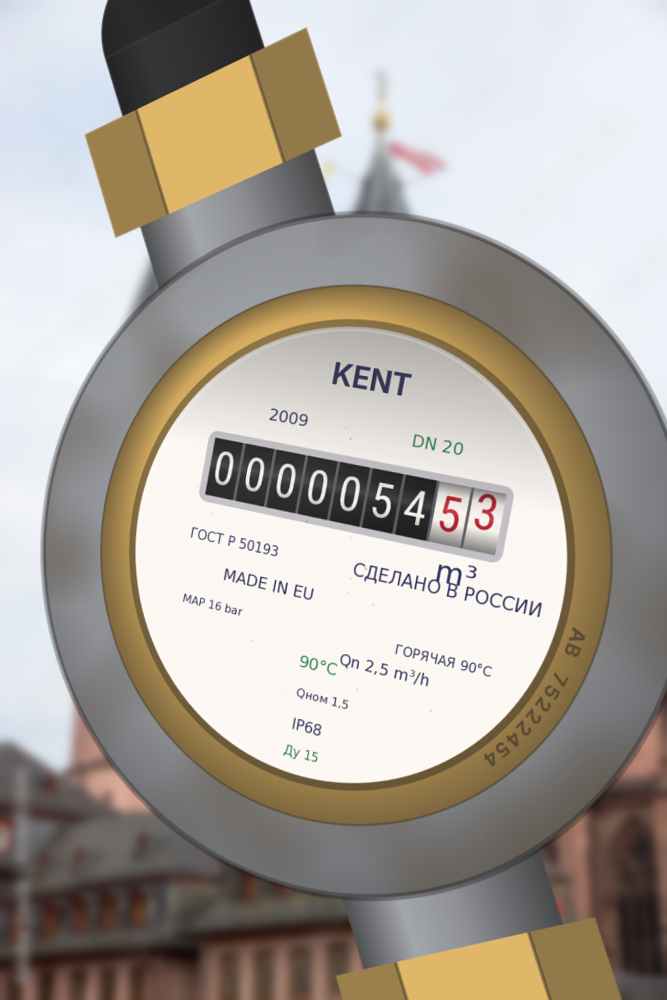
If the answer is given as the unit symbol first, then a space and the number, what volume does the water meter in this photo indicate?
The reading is m³ 54.53
